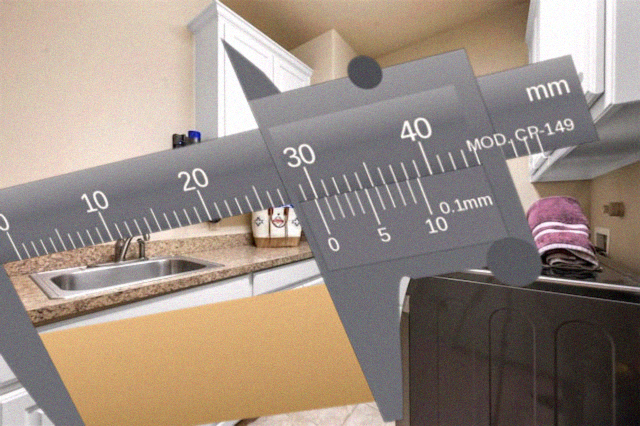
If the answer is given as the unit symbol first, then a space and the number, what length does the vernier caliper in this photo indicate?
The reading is mm 29.8
